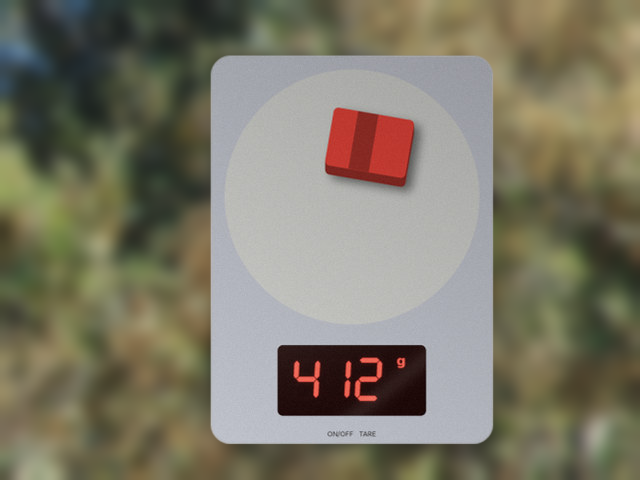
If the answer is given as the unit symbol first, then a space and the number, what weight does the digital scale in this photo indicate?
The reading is g 412
